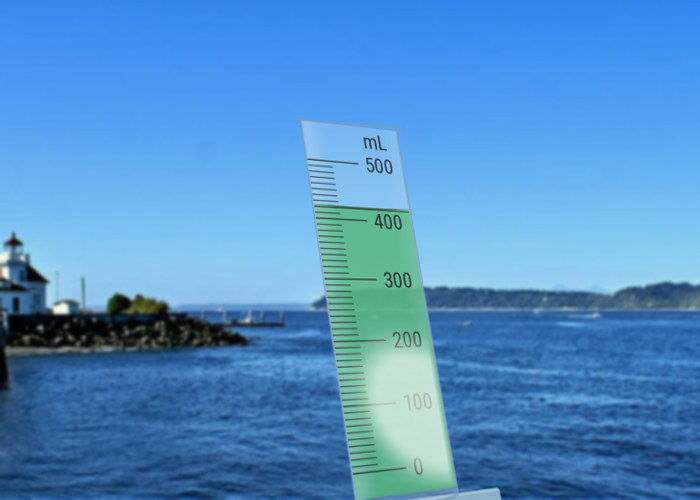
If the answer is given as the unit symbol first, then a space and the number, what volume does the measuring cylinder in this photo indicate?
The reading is mL 420
